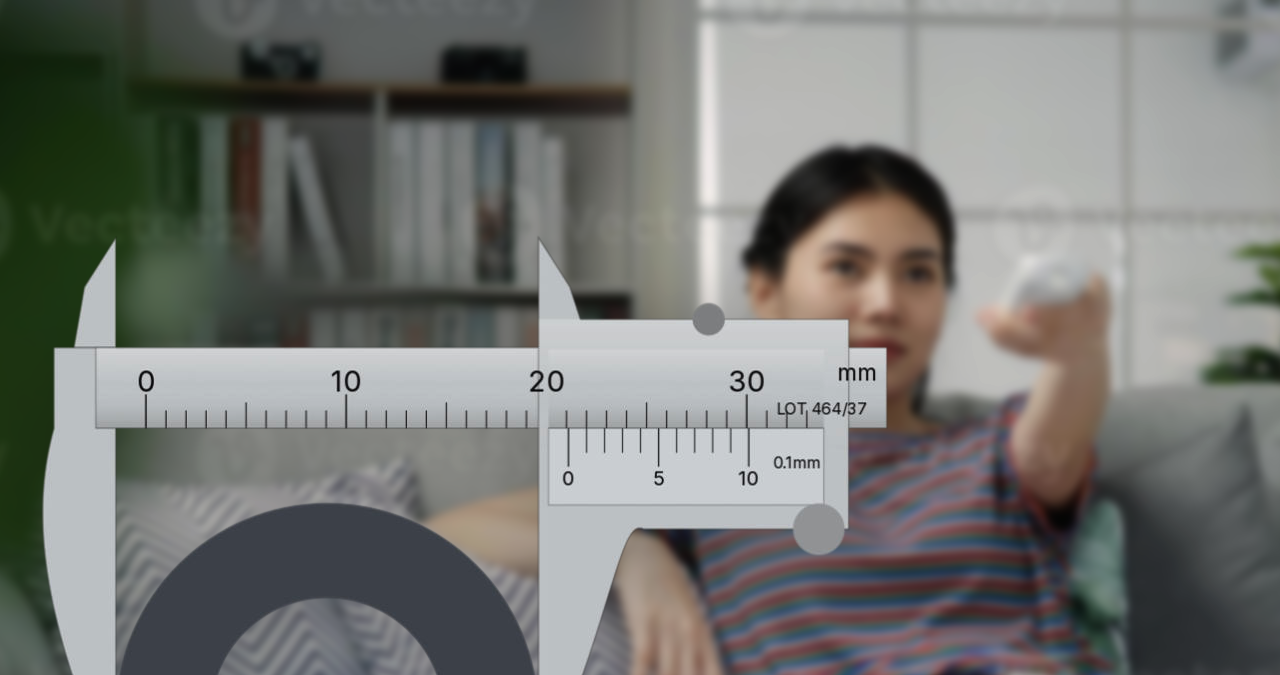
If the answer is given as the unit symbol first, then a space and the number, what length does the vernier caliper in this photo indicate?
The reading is mm 21.1
